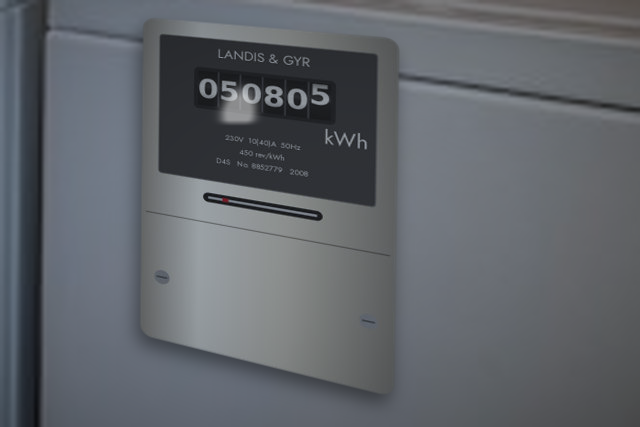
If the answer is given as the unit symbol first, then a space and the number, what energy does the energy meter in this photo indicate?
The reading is kWh 50805
